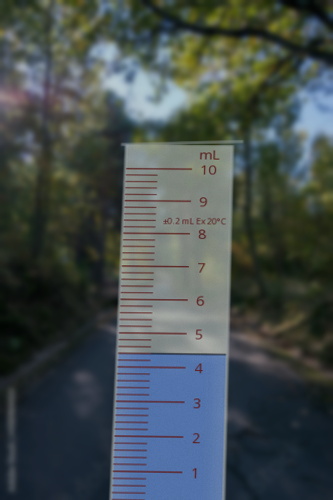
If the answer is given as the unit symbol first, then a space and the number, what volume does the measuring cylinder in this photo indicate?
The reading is mL 4.4
